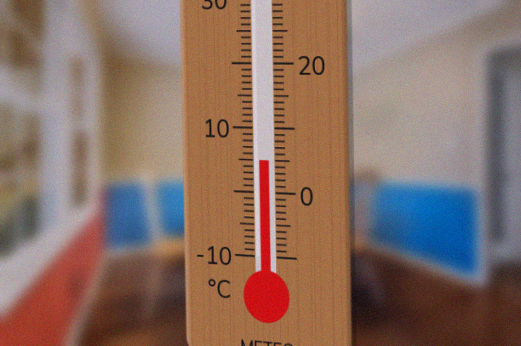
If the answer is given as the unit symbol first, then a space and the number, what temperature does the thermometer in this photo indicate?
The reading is °C 5
